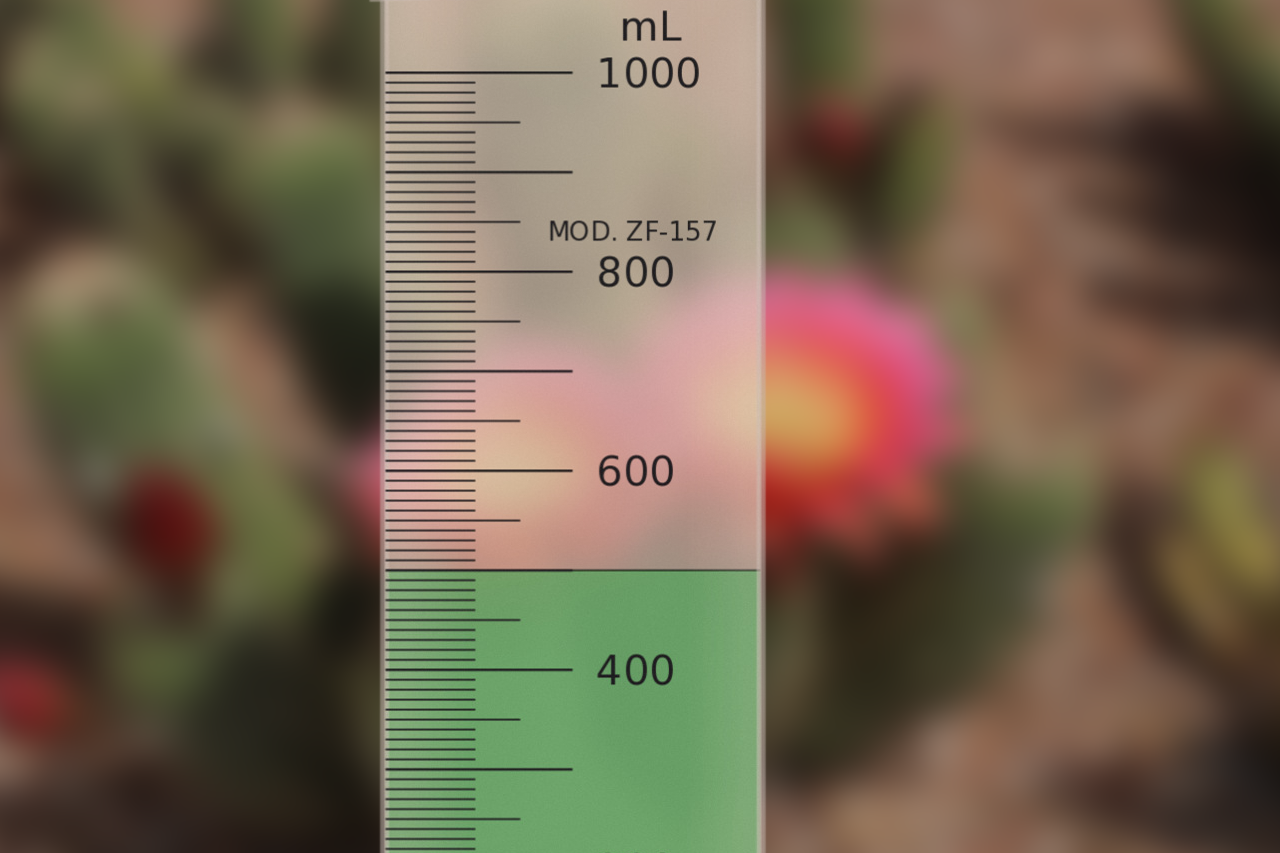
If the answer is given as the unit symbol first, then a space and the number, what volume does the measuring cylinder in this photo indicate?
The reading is mL 500
